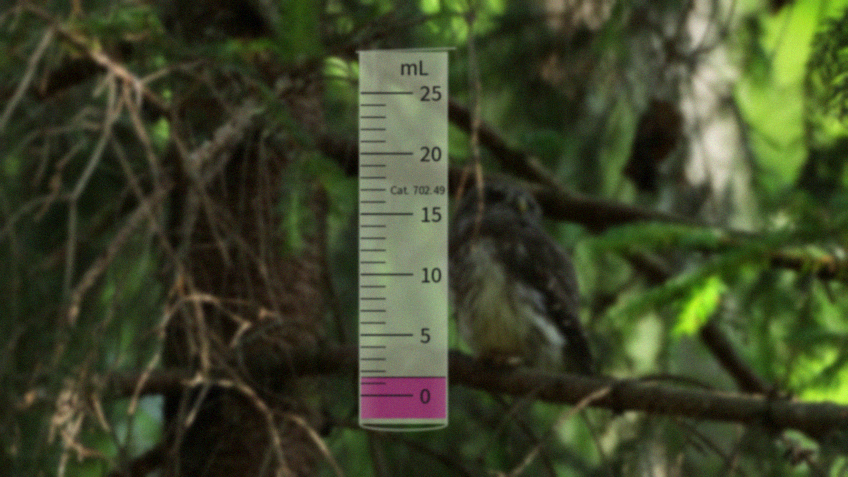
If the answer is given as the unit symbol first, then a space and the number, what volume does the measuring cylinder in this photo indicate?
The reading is mL 1.5
